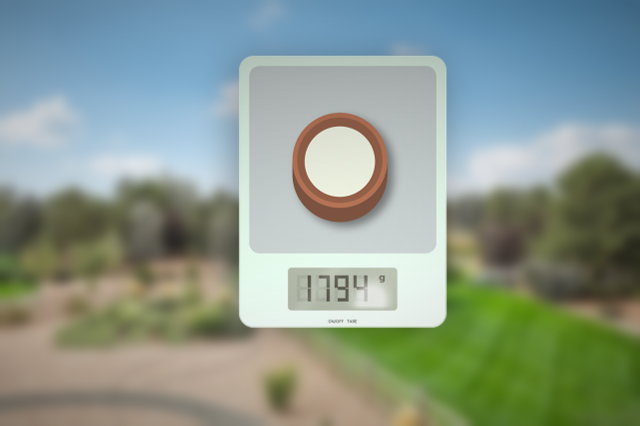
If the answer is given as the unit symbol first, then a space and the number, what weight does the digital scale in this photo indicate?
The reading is g 1794
